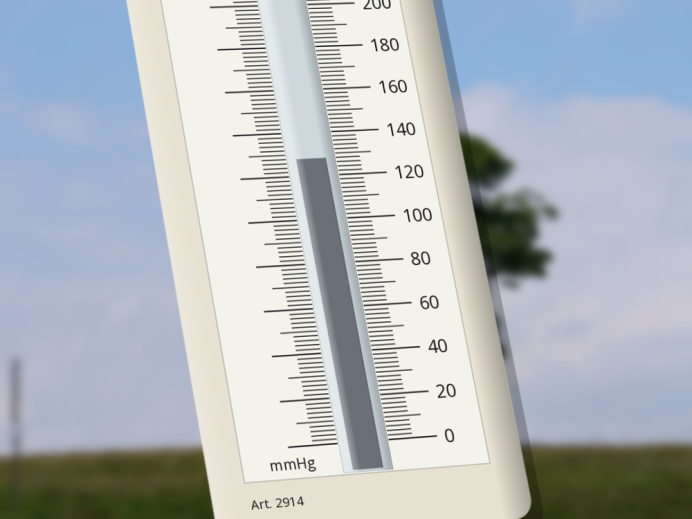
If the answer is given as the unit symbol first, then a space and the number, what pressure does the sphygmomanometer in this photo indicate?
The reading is mmHg 128
